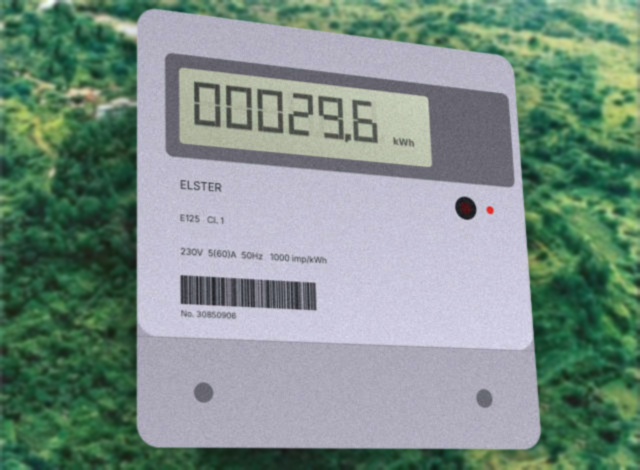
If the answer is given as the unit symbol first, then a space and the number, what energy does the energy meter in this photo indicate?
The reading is kWh 29.6
